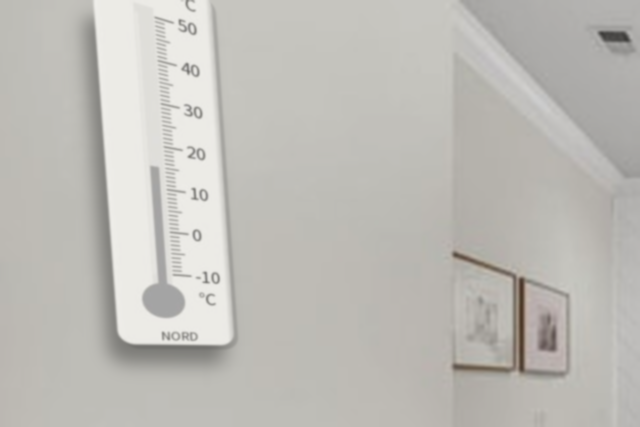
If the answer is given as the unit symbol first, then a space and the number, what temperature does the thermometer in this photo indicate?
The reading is °C 15
